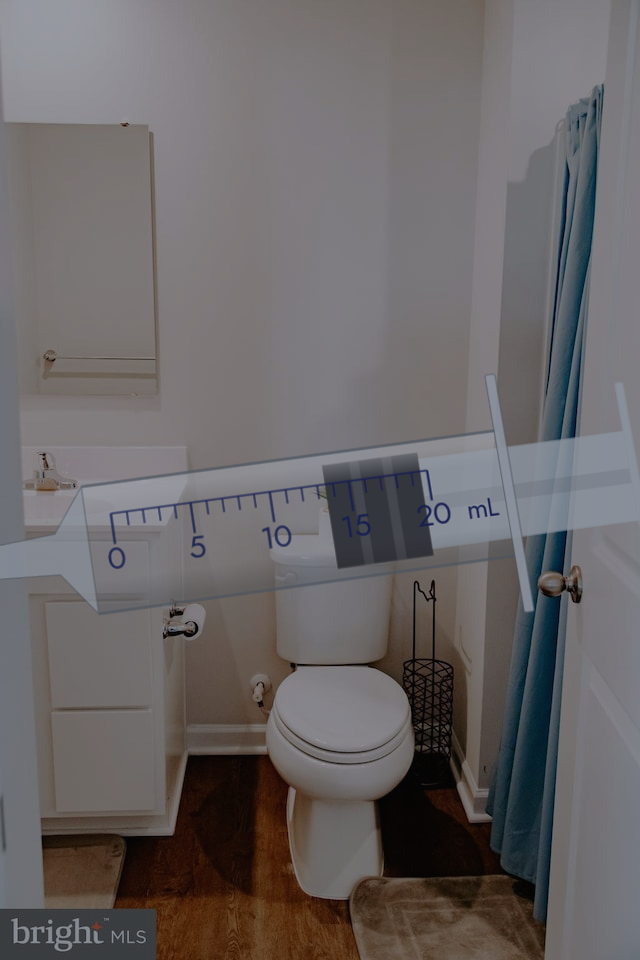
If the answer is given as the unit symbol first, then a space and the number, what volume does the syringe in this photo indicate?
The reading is mL 13.5
